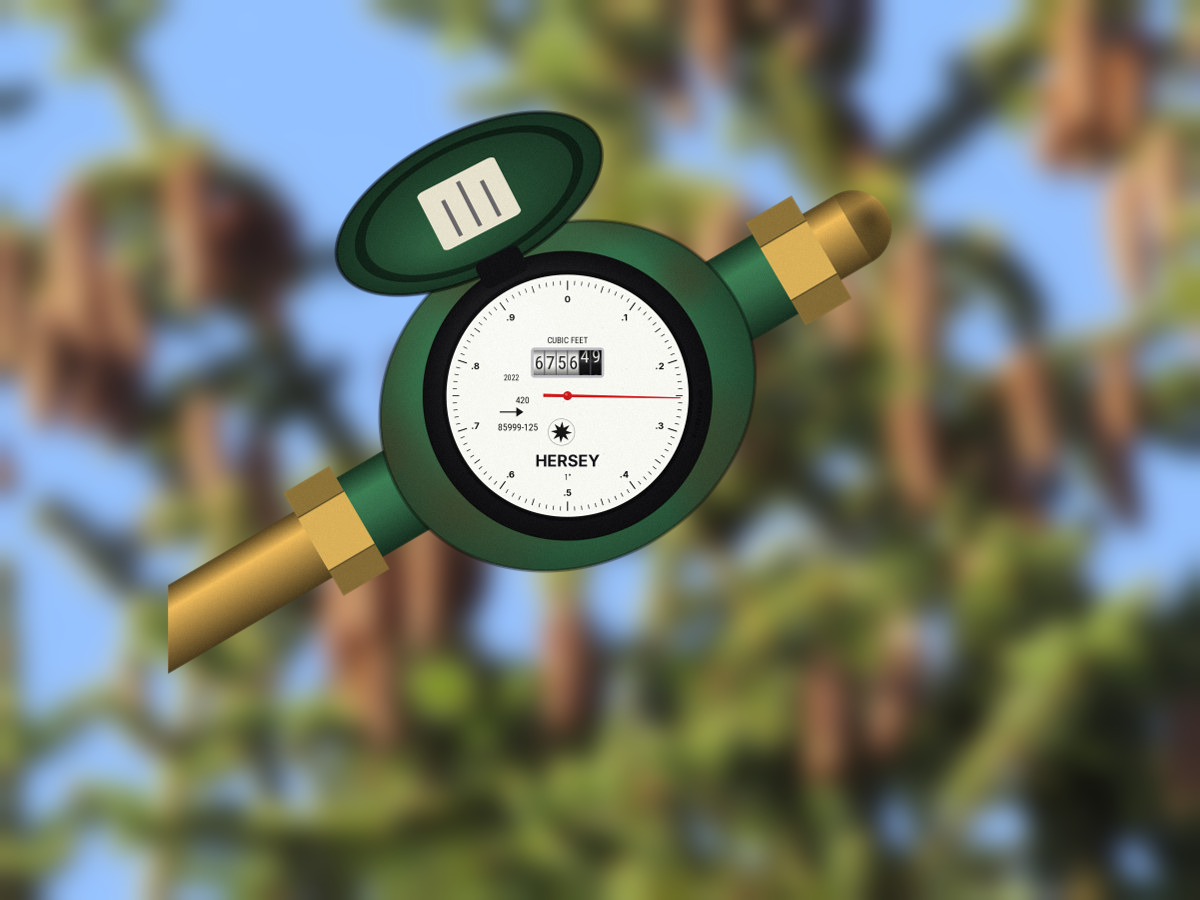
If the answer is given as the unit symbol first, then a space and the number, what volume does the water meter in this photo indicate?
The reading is ft³ 675649.25
